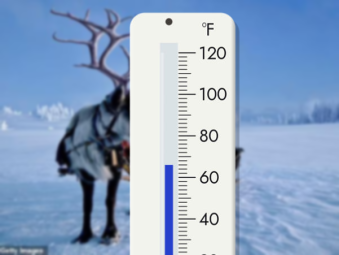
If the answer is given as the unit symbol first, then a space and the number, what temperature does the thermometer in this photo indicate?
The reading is °F 66
